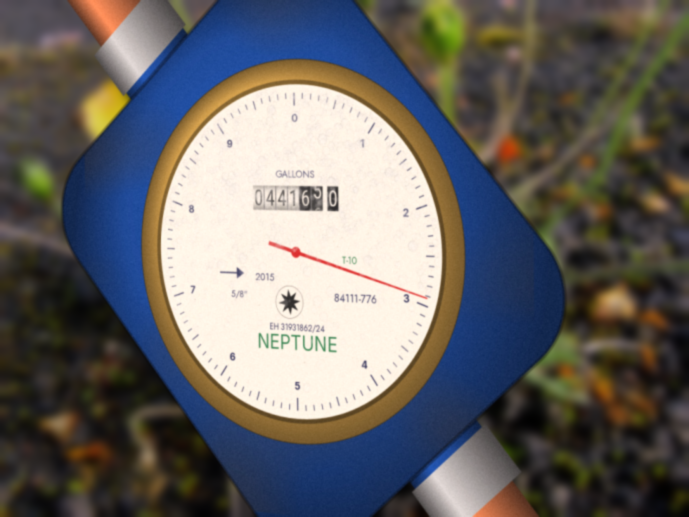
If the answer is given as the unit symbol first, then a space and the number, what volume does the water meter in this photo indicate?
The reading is gal 441652.9
